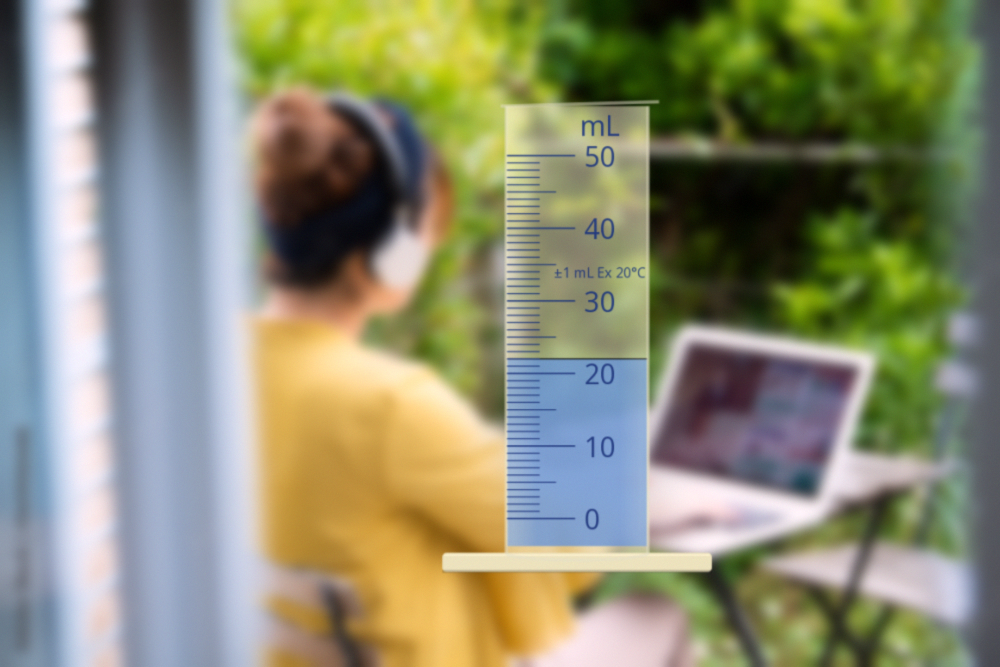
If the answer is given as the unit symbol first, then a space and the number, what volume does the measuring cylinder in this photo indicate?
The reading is mL 22
